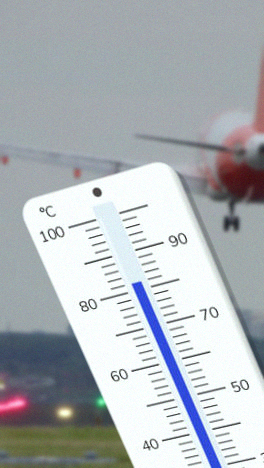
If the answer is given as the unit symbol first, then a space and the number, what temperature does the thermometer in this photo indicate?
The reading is °C 82
